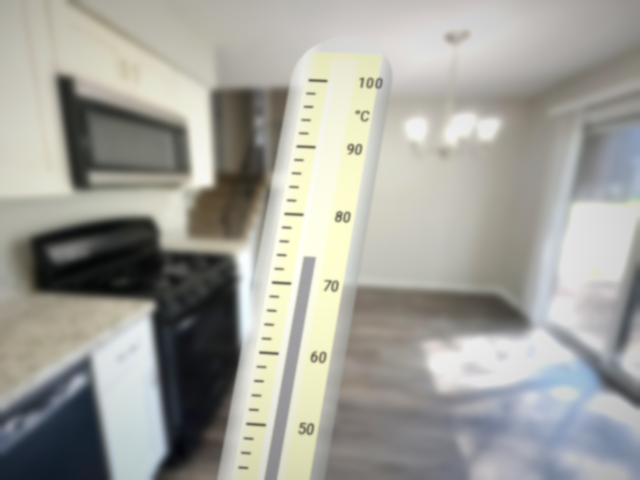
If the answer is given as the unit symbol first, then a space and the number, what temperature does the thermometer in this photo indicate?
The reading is °C 74
